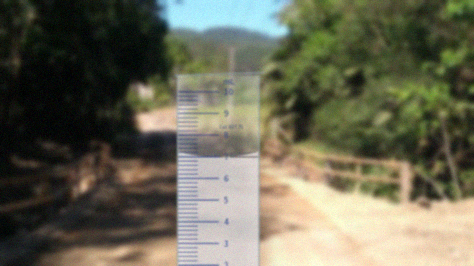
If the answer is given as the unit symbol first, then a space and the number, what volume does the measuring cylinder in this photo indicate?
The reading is mL 7
